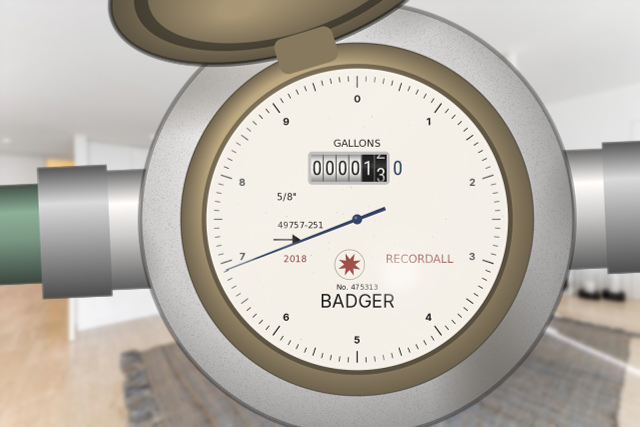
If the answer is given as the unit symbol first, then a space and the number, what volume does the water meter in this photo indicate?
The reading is gal 126.9
